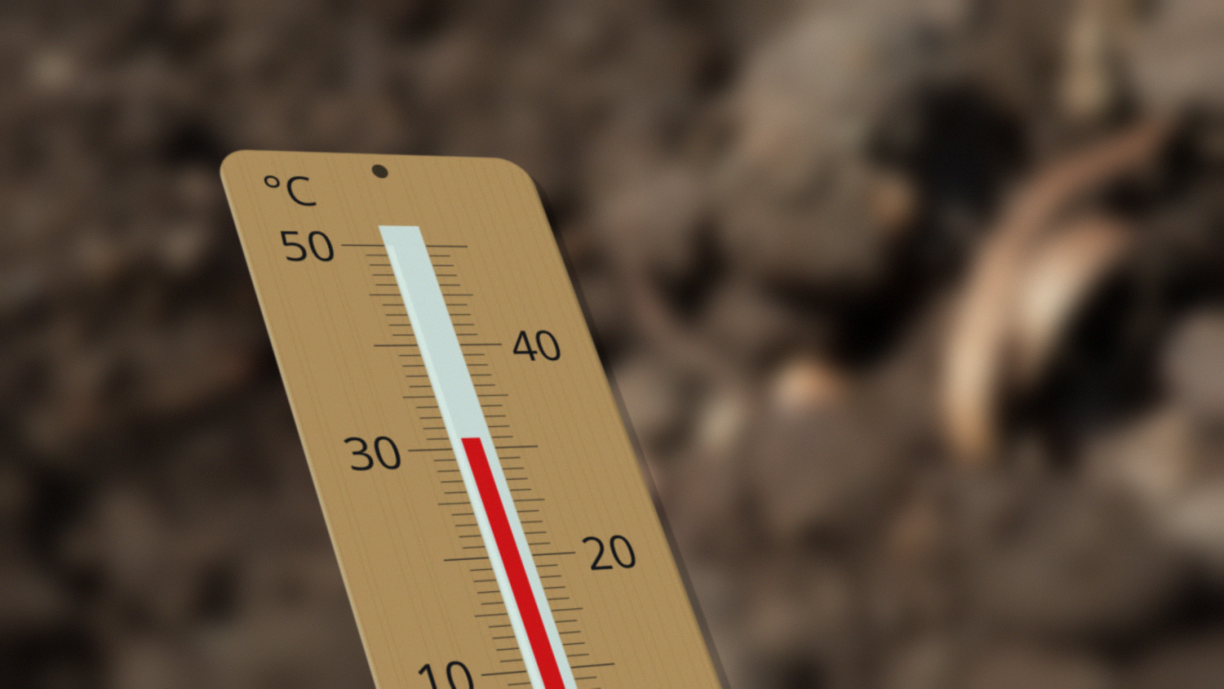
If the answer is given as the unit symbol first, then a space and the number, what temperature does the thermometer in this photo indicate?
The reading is °C 31
